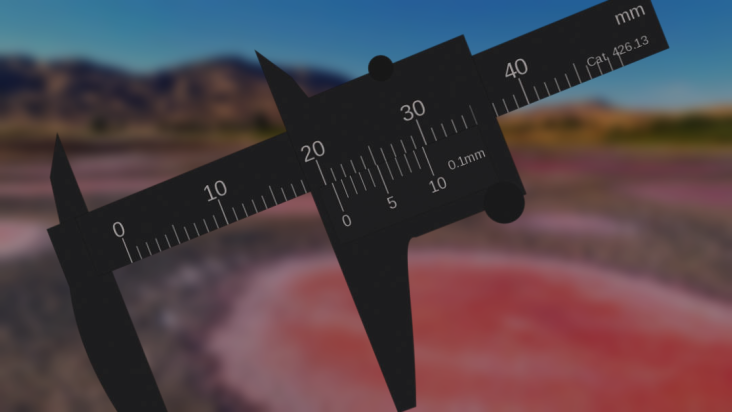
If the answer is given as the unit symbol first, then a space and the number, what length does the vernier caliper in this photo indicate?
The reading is mm 20.6
